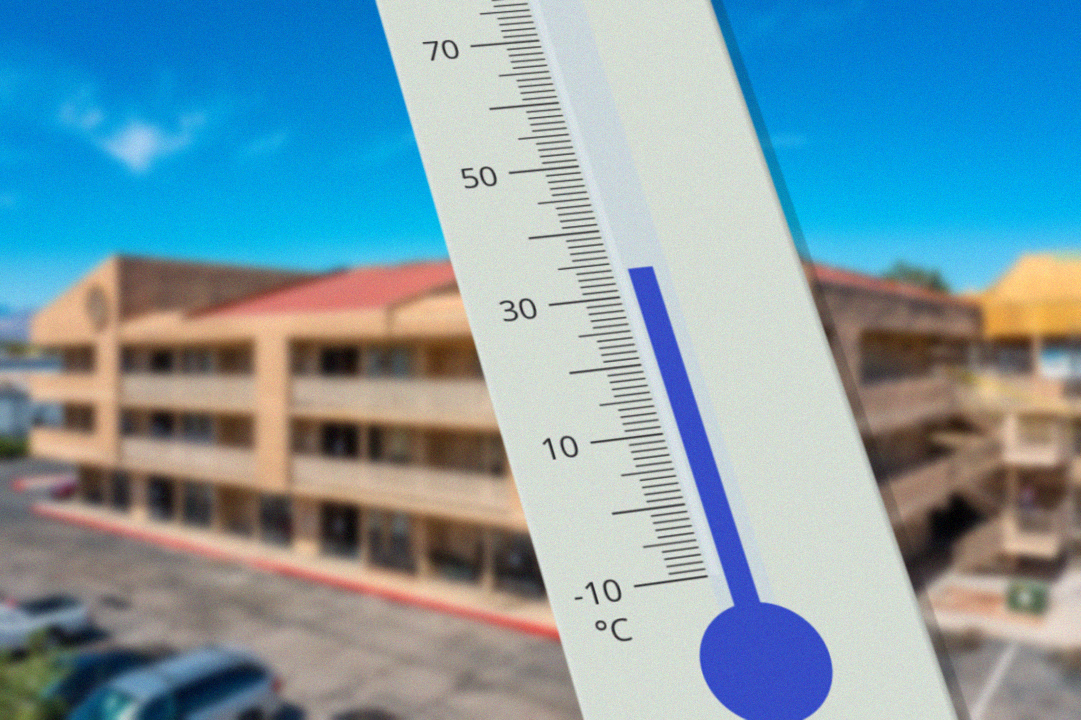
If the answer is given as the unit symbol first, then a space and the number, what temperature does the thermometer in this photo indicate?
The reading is °C 34
